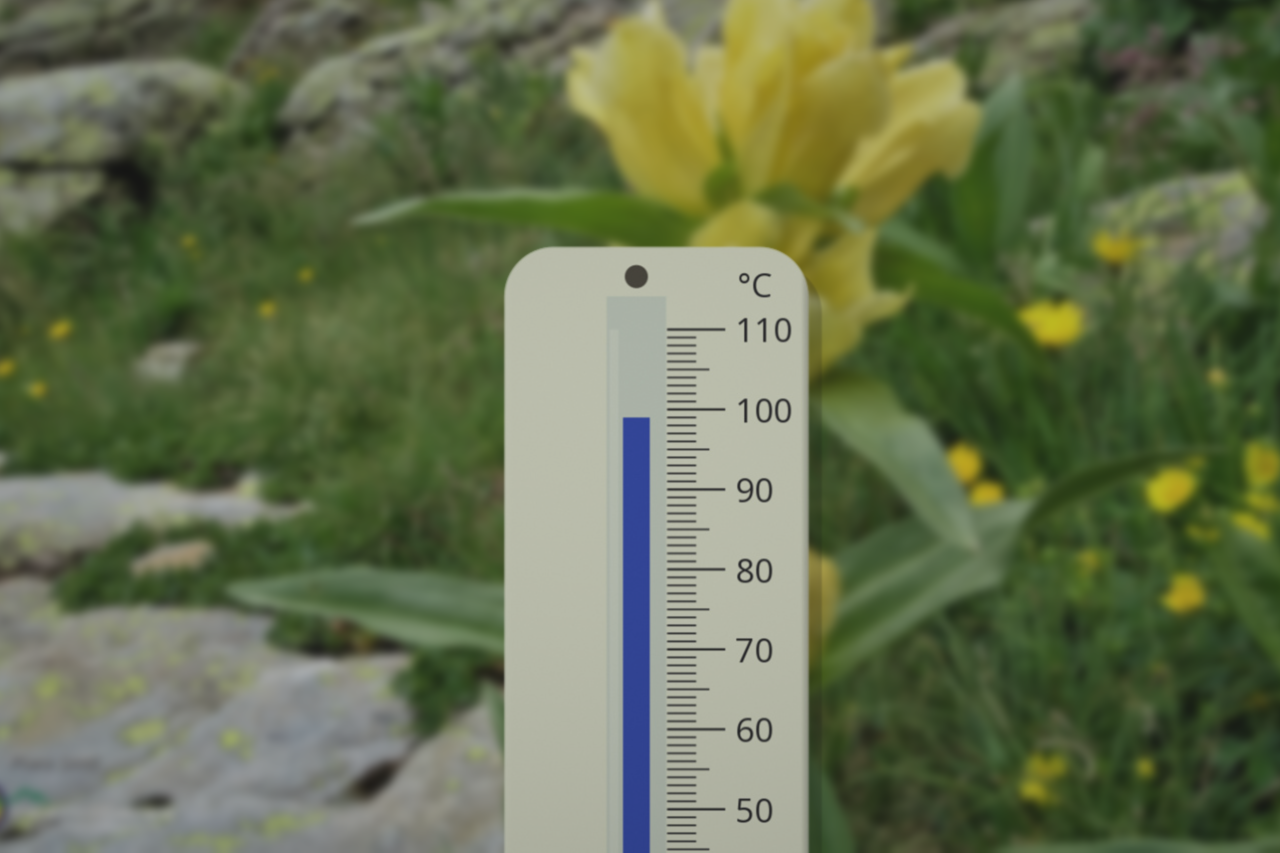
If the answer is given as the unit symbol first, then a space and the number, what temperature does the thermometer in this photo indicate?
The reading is °C 99
